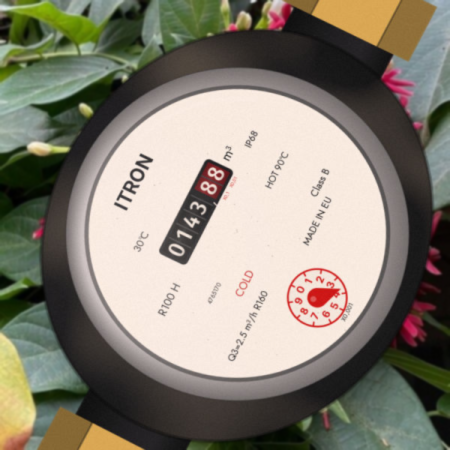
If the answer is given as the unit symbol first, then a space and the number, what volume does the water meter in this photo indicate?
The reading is m³ 143.883
